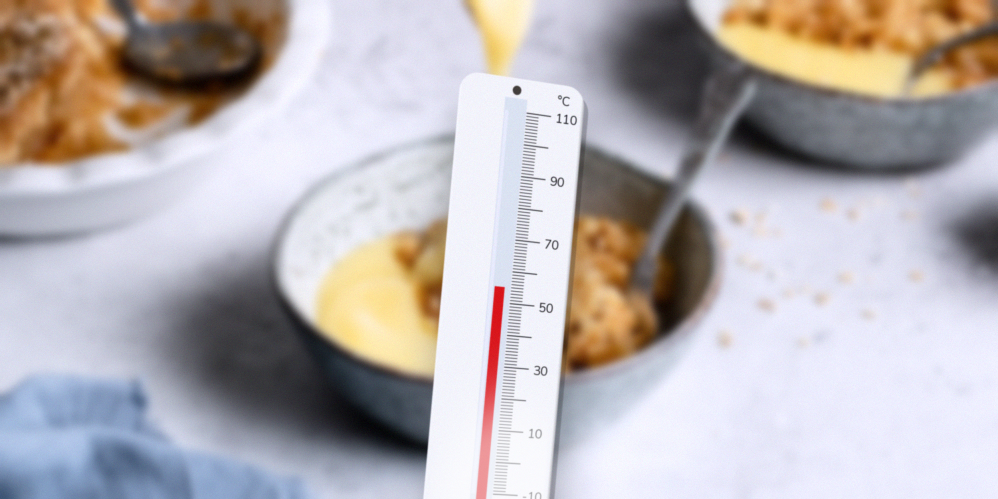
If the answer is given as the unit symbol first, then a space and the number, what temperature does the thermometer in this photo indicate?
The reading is °C 55
